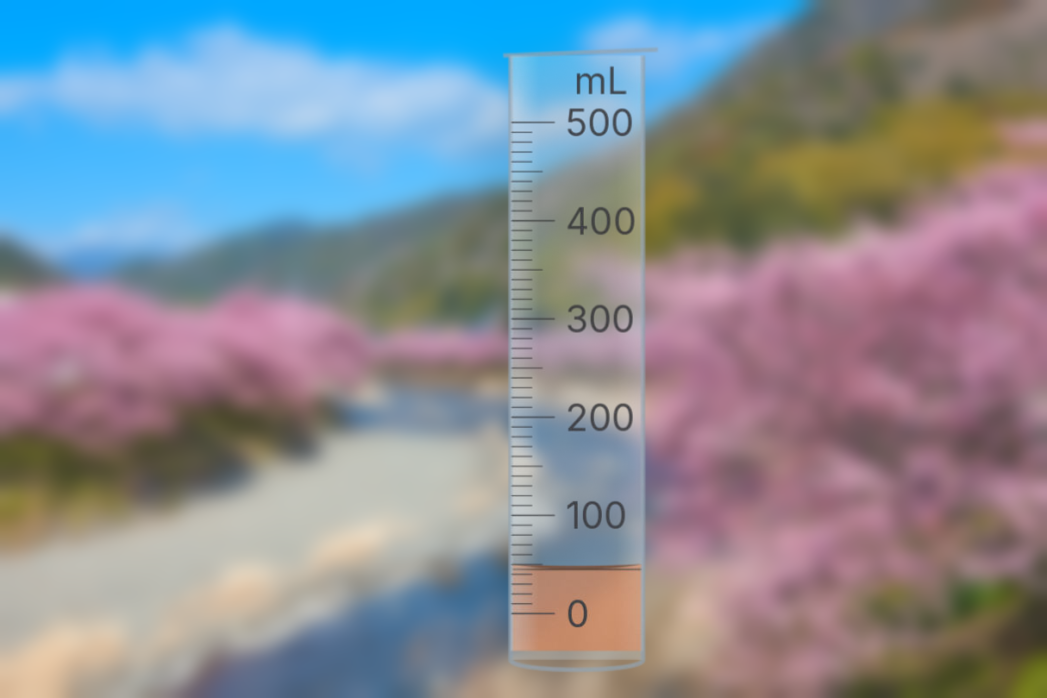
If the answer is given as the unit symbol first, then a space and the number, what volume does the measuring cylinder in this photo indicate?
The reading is mL 45
